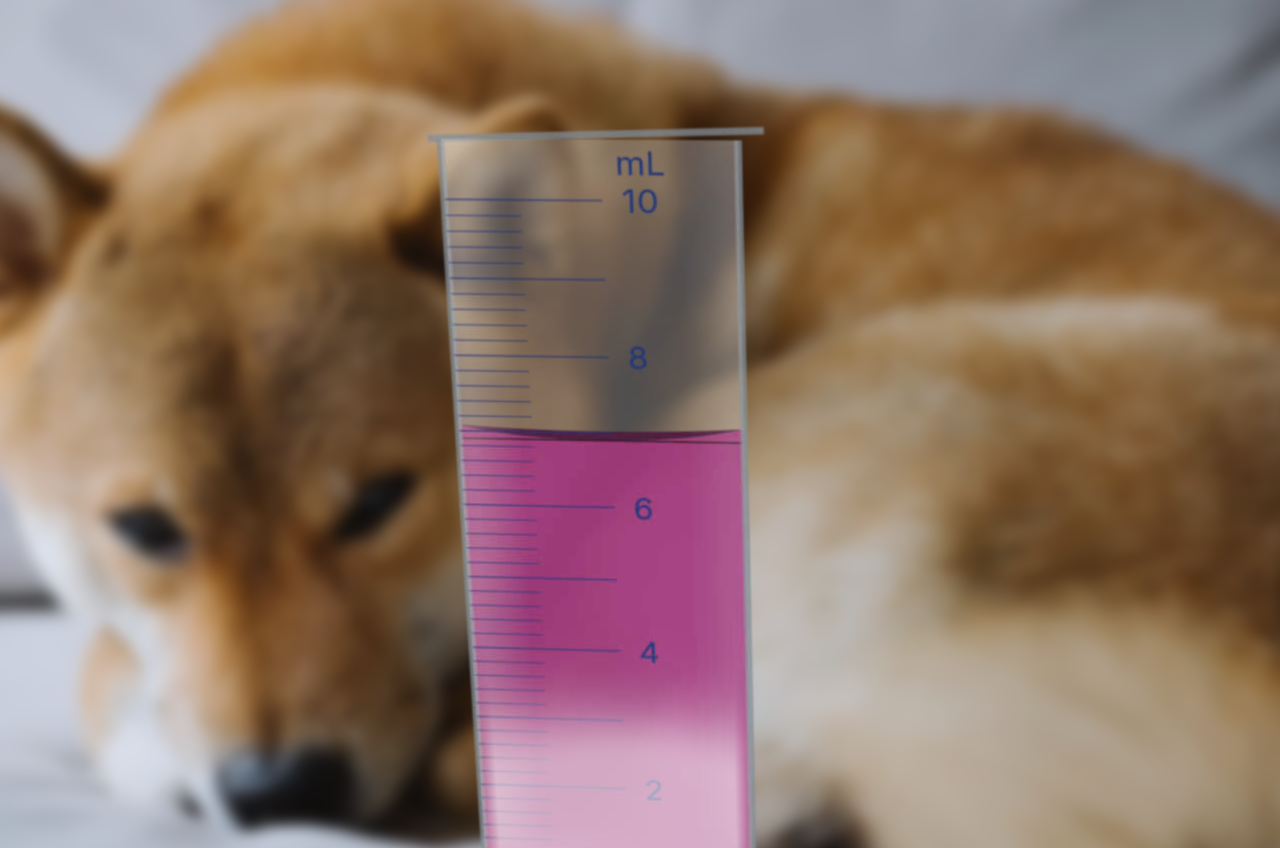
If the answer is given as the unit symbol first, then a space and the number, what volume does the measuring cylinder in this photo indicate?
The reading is mL 6.9
